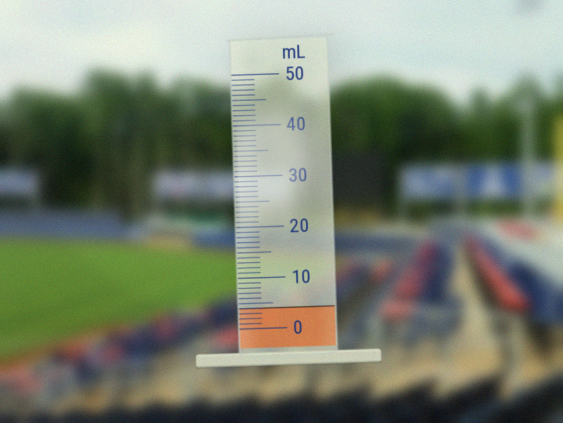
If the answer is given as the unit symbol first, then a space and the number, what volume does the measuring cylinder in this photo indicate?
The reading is mL 4
